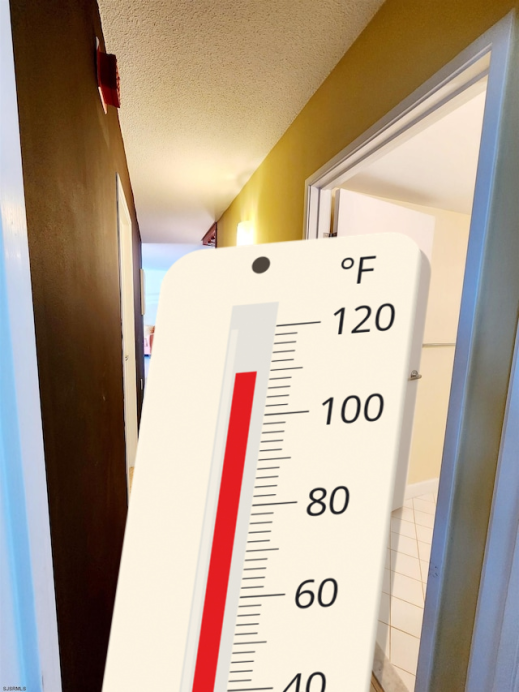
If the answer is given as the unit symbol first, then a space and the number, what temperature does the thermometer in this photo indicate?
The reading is °F 110
